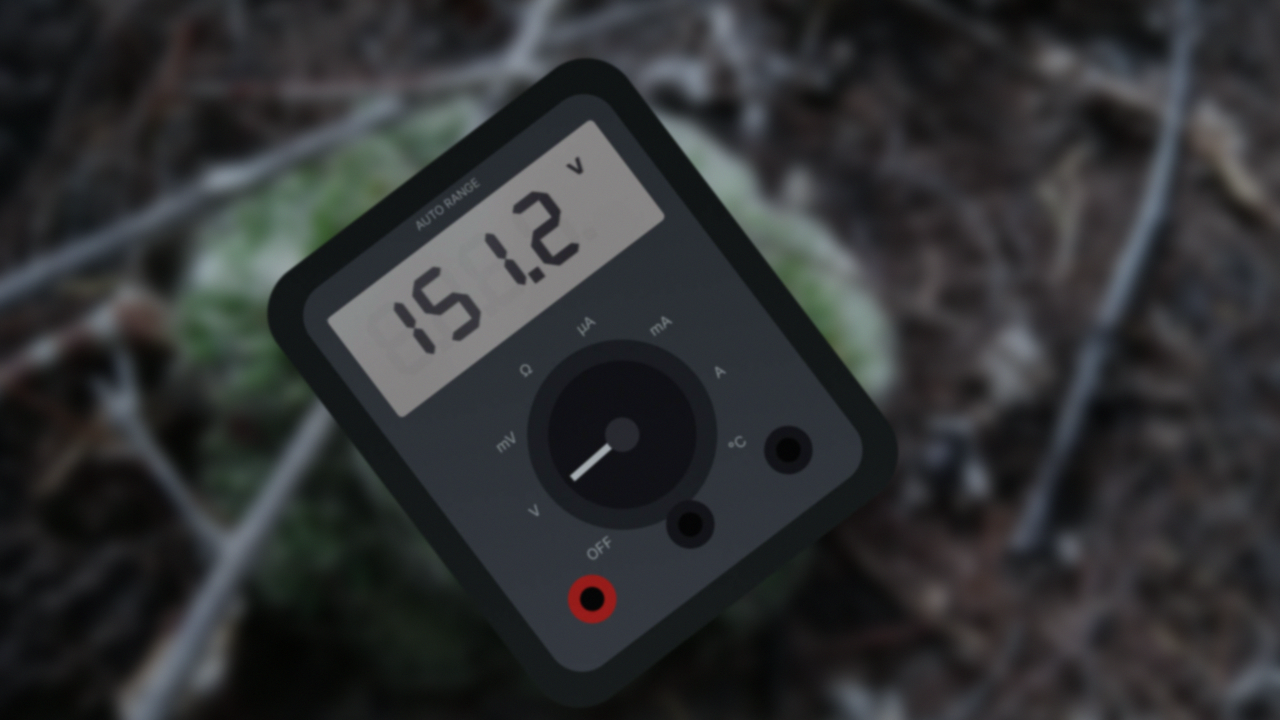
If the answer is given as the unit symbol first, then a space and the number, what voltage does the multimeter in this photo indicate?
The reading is V 151.2
